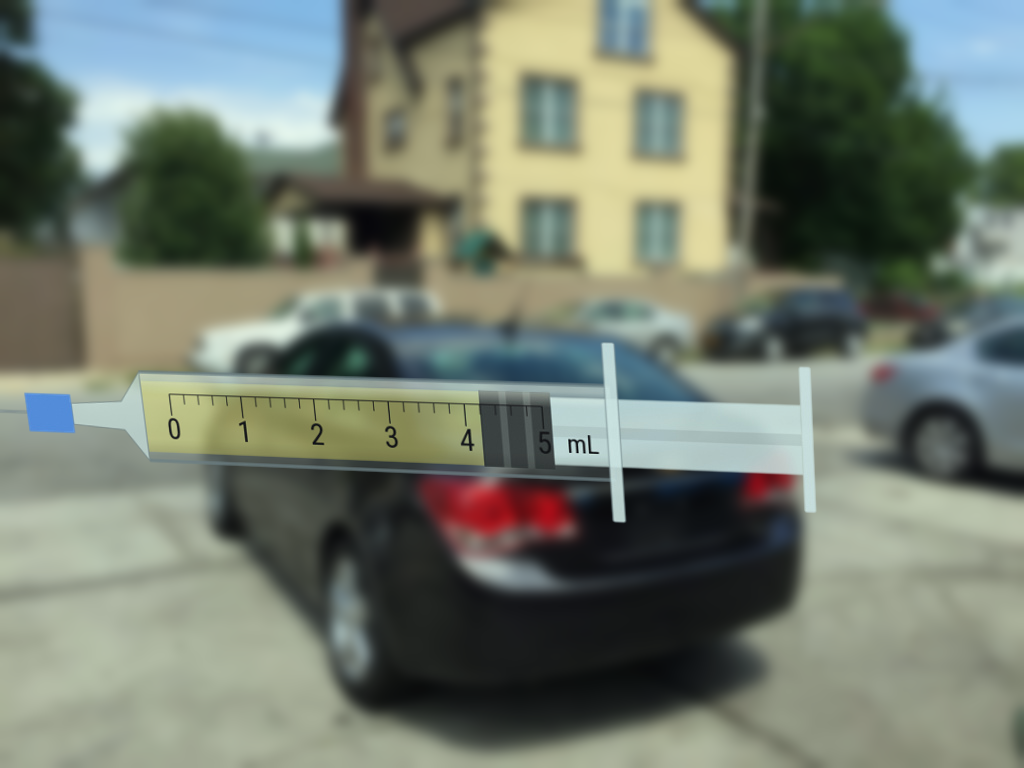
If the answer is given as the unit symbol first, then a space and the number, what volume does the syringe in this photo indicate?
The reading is mL 4.2
